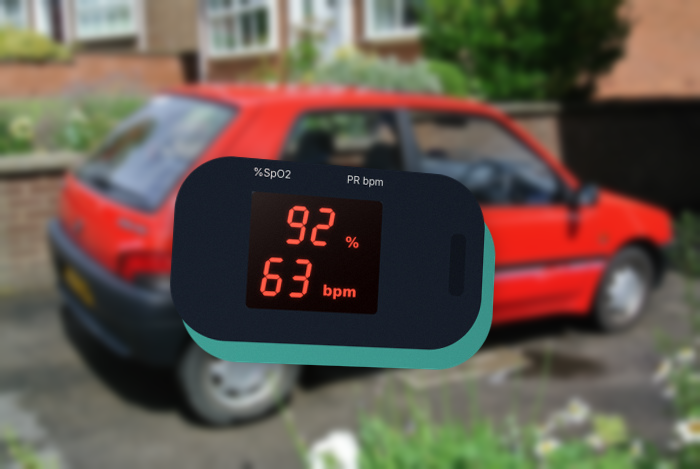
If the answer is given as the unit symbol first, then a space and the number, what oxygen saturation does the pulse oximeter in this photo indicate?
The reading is % 92
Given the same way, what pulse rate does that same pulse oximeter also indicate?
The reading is bpm 63
